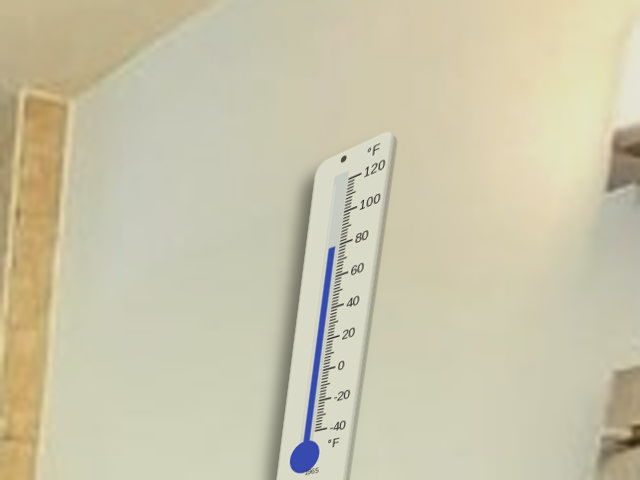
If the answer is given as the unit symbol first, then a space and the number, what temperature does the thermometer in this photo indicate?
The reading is °F 80
